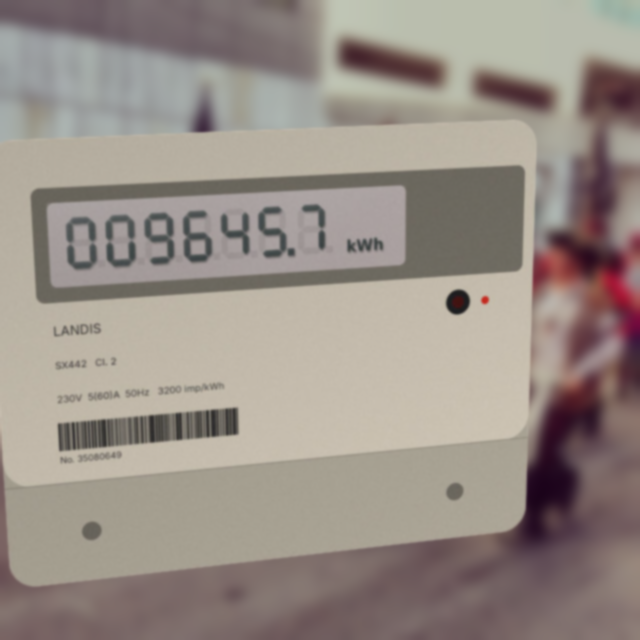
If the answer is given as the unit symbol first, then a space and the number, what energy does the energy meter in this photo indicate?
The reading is kWh 9645.7
